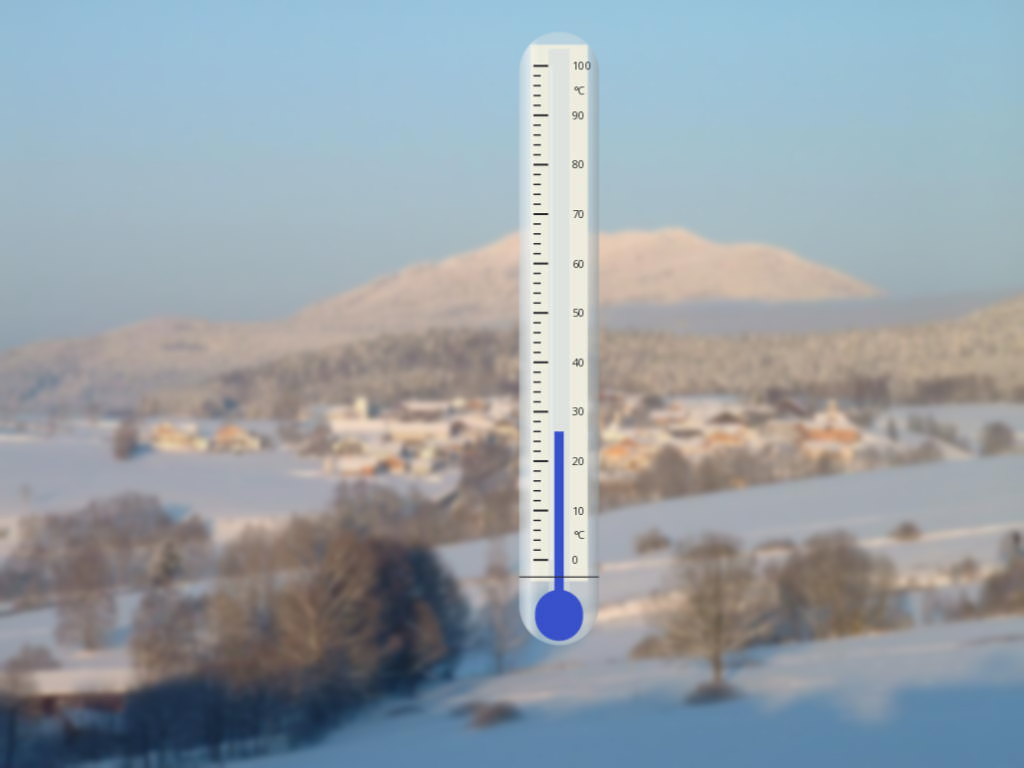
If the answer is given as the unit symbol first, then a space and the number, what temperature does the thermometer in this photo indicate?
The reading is °C 26
